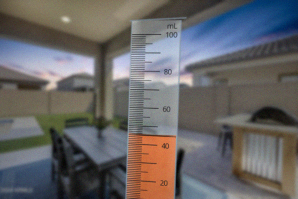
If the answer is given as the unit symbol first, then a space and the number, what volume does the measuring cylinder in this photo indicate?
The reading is mL 45
